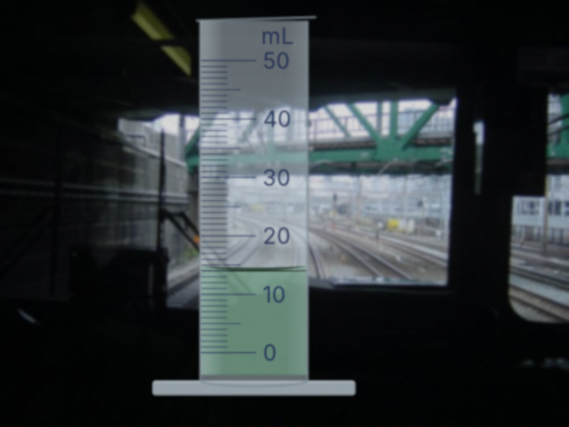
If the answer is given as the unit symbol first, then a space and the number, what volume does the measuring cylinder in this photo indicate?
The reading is mL 14
